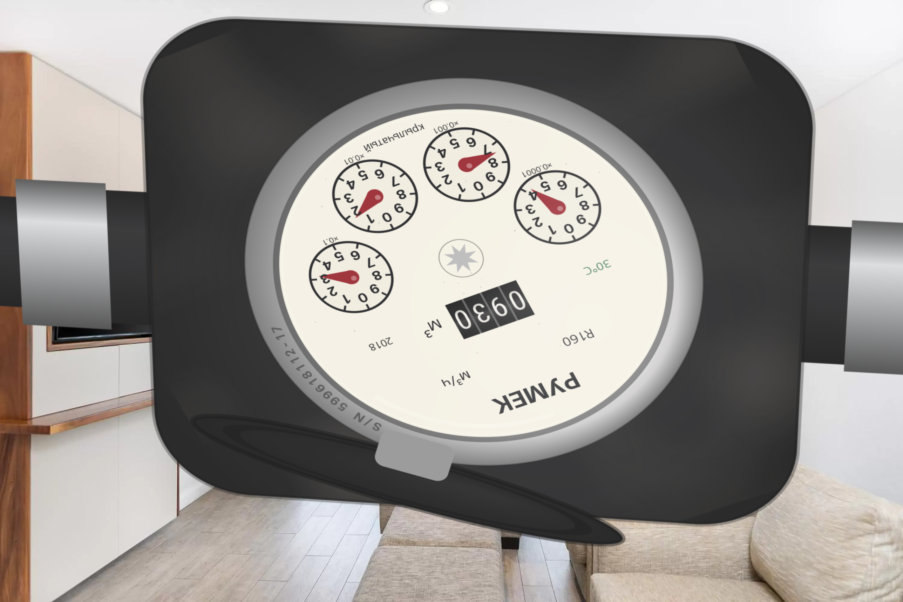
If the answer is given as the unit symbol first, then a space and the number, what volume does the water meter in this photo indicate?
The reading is m³ 930.3174
